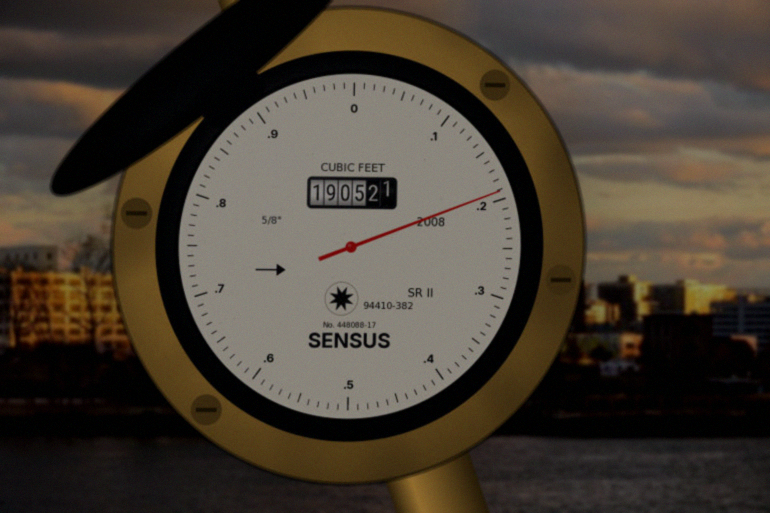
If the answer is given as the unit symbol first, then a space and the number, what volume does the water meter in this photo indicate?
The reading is ft³ 190521.19
